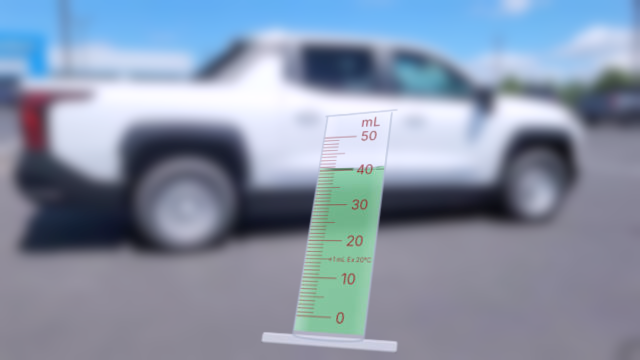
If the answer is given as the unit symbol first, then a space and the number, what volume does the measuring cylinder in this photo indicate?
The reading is mL 40
